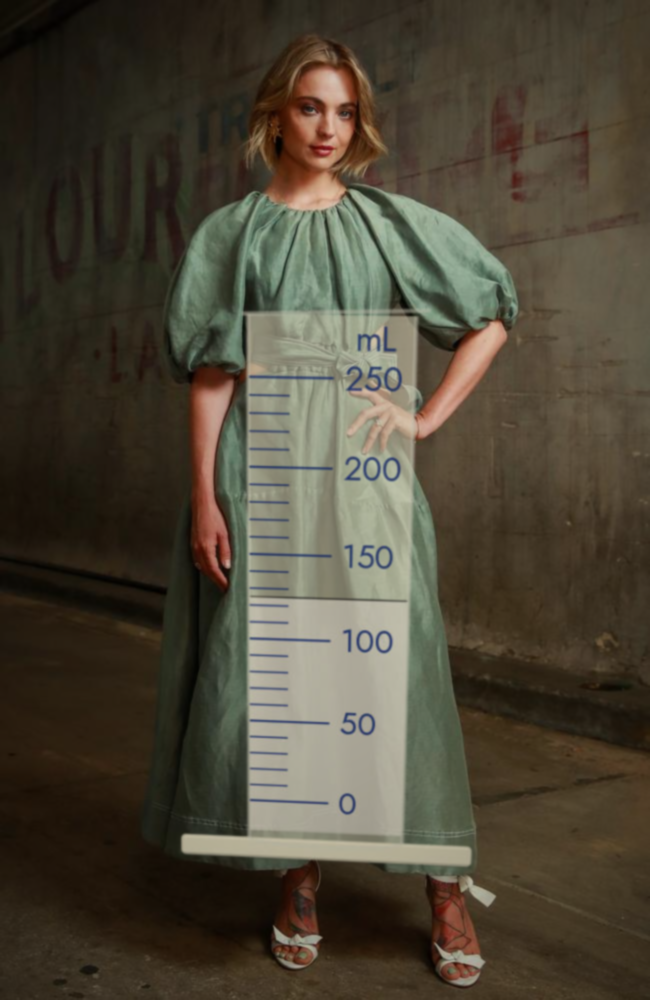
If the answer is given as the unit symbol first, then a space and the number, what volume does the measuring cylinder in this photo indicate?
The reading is mL 125
